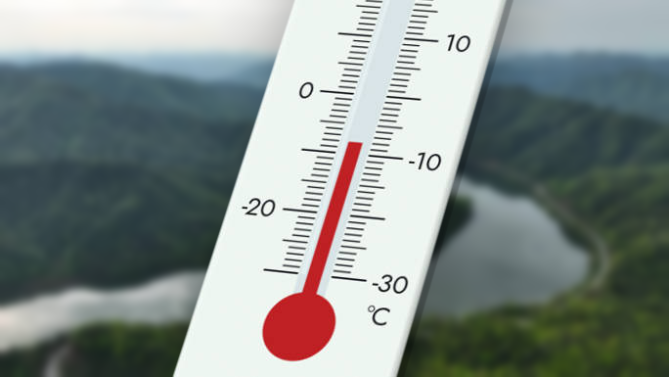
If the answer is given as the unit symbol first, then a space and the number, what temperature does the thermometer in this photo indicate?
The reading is °C -8
